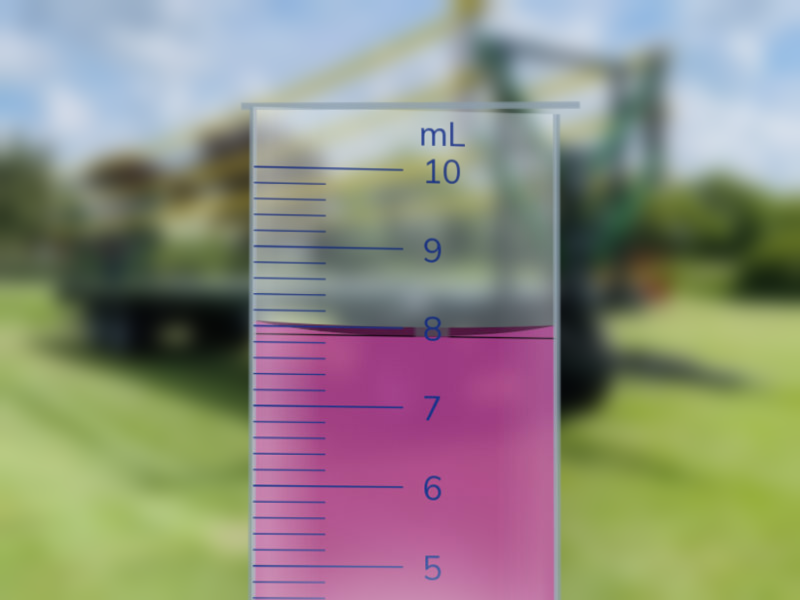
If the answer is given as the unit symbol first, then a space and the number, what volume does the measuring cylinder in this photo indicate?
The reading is mL 7.9
